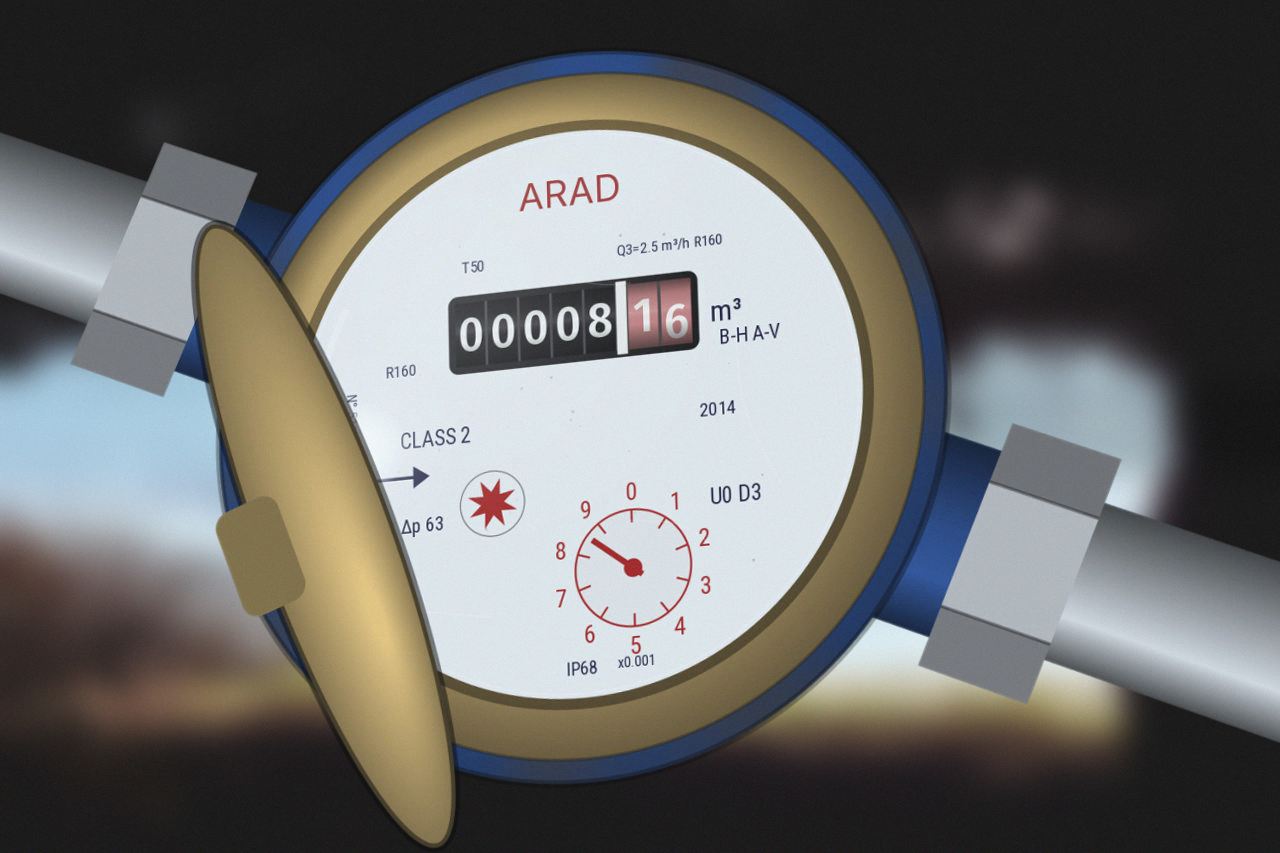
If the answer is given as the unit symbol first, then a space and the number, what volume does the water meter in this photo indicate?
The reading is m³ 8.158
